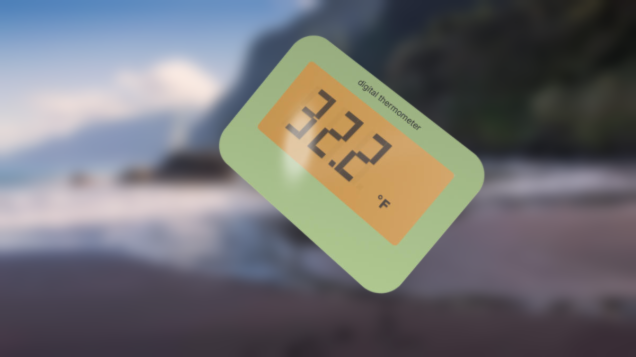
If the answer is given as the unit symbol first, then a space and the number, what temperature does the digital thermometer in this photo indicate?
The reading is °F 32.2
